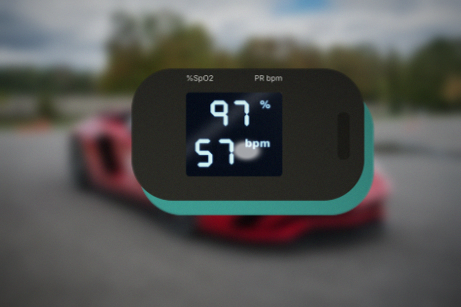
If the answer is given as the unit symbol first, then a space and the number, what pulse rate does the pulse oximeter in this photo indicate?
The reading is bpm 57
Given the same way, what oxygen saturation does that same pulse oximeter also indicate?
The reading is % 97
